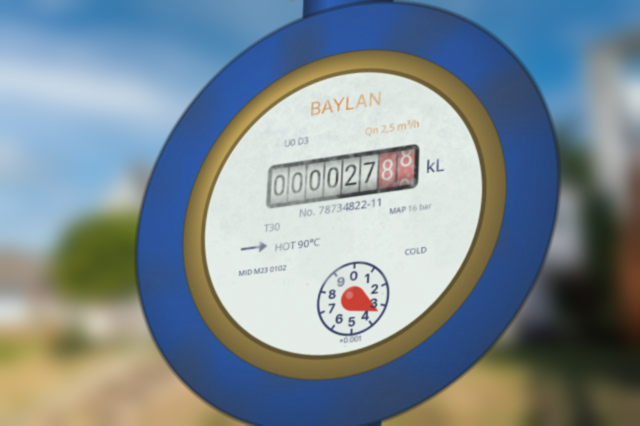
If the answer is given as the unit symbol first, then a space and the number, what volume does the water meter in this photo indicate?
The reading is kL 27.883
